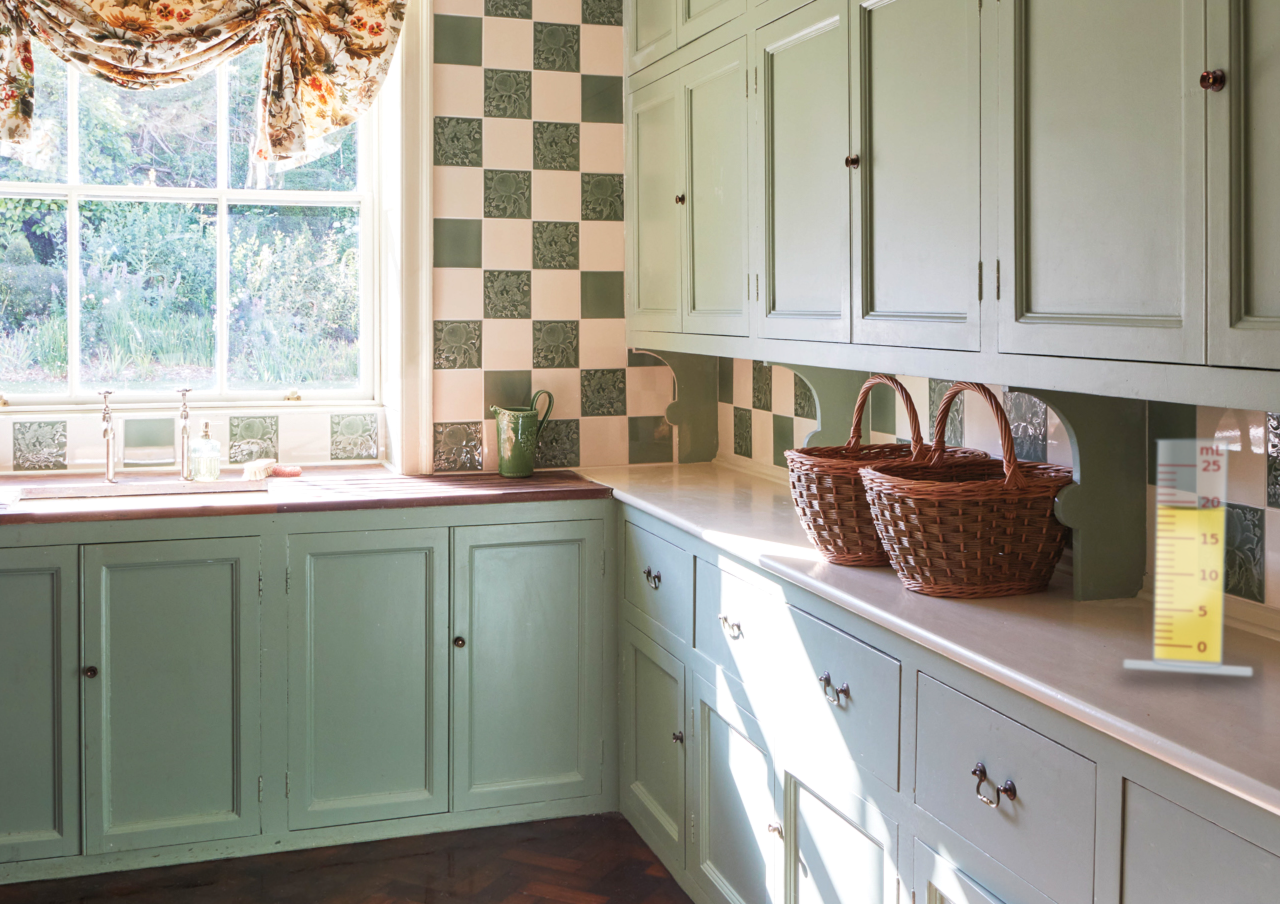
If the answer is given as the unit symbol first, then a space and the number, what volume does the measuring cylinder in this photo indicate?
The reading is mL 19
